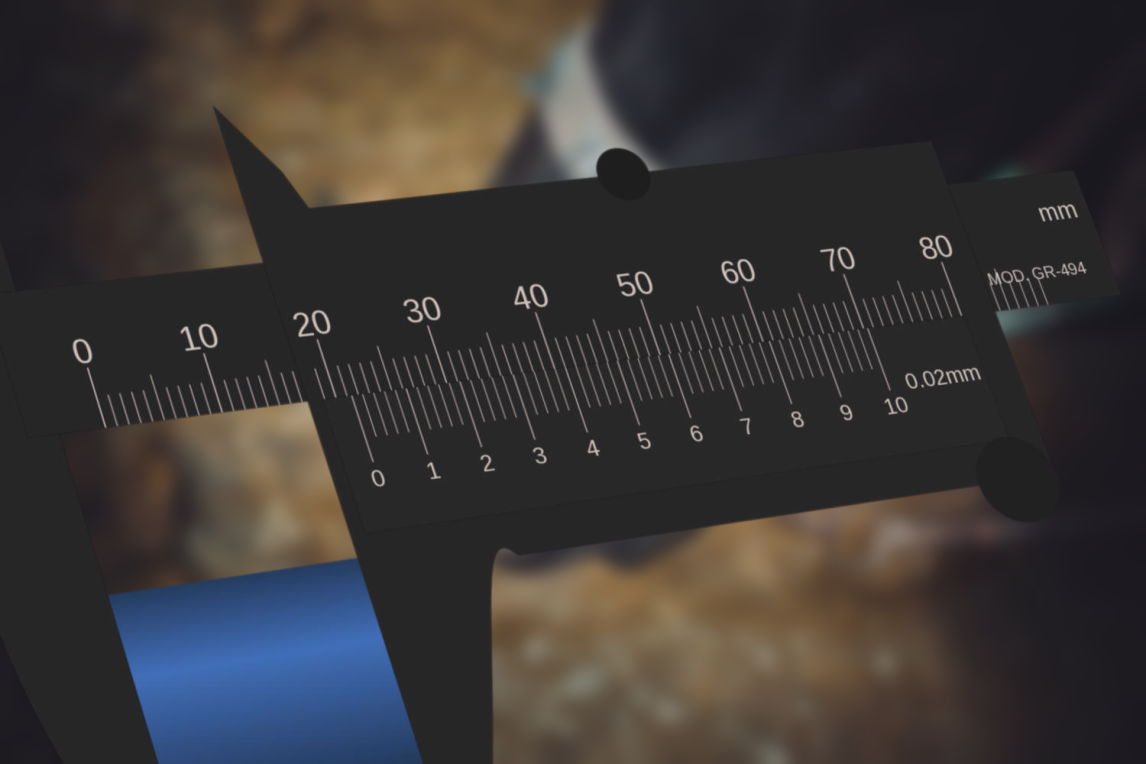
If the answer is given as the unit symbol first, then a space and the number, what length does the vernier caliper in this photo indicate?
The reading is mm 21.4
